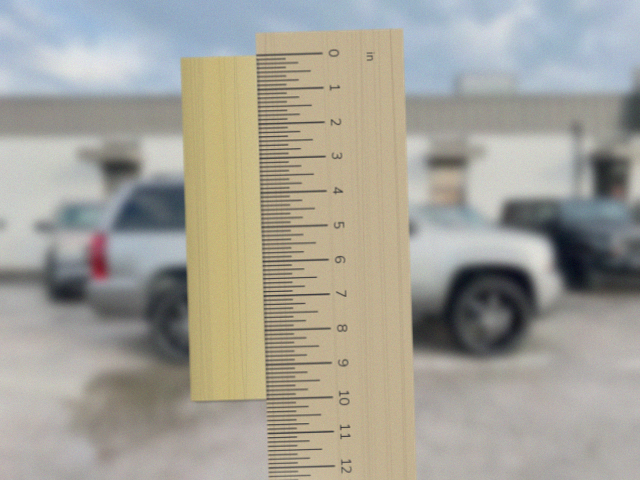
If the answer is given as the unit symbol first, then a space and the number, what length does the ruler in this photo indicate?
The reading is in 10
